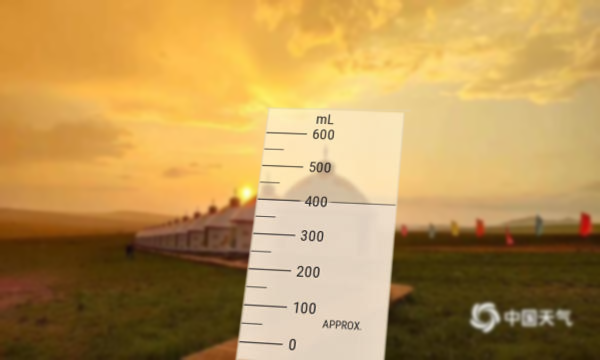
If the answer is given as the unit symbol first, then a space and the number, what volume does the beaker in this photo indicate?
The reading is mL 400
